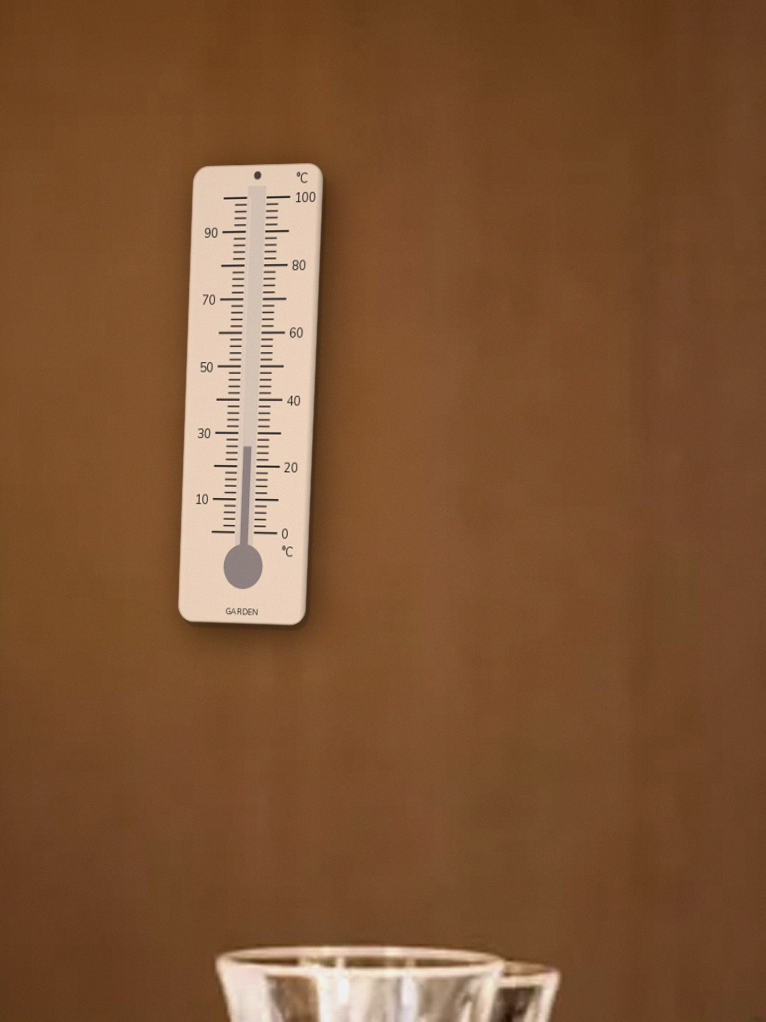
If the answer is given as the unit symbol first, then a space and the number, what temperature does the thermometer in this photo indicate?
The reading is °C 26
